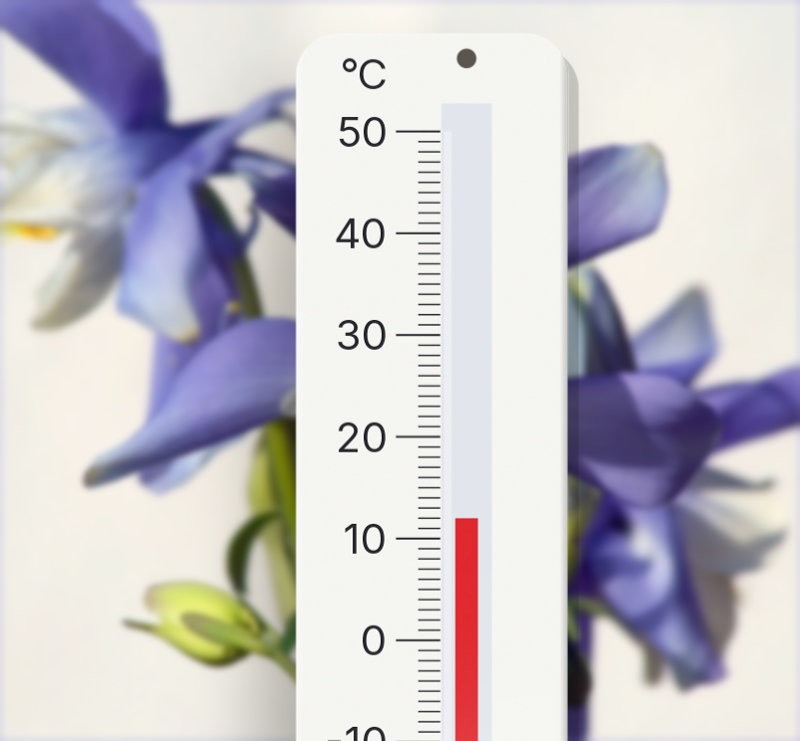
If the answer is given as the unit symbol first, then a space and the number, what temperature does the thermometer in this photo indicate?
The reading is °C 12
